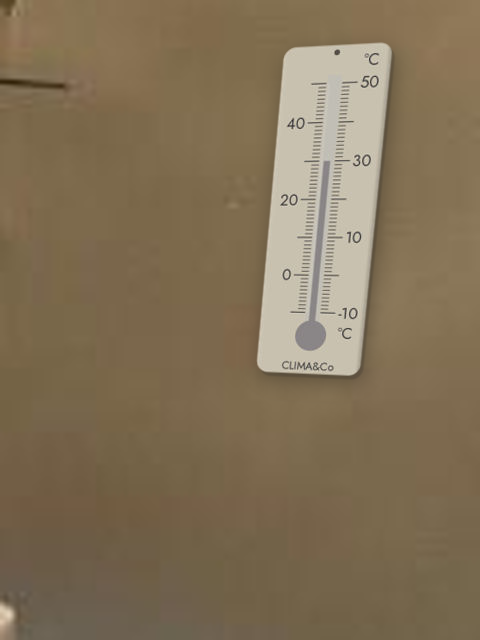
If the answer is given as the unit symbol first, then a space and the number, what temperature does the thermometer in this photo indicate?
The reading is °C 30
